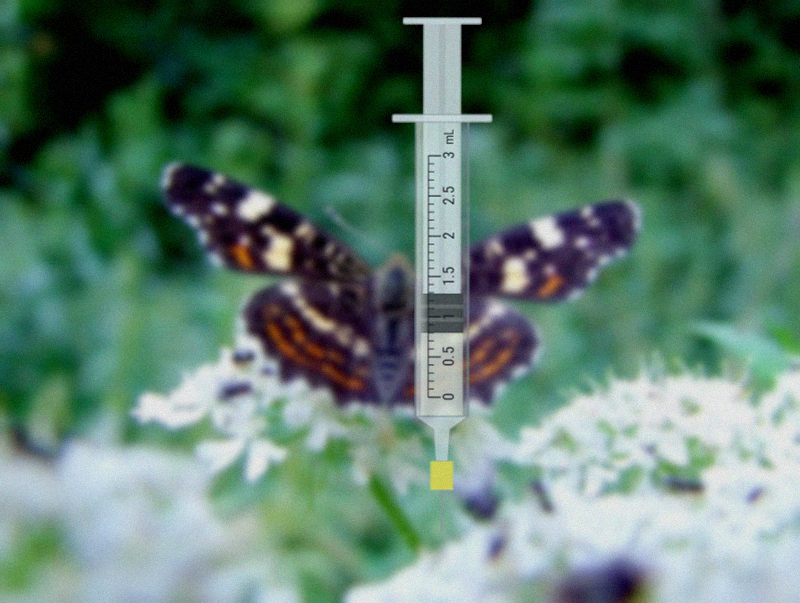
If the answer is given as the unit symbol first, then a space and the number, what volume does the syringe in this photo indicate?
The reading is mL 0.8
